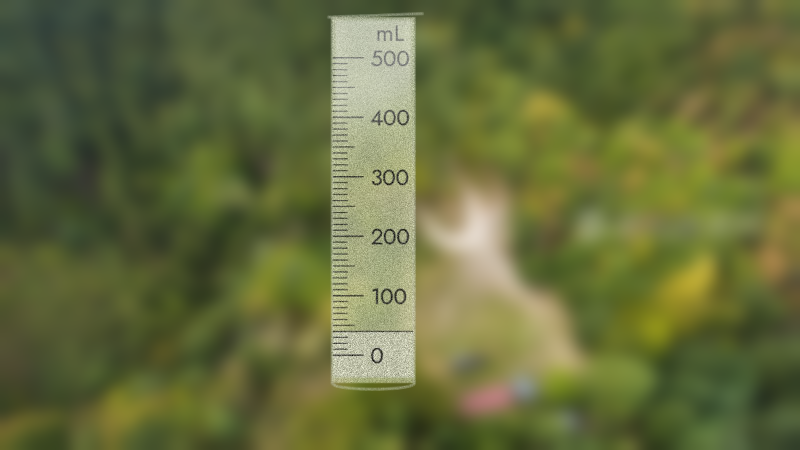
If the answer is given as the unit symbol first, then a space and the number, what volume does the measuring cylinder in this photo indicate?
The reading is mL 40
